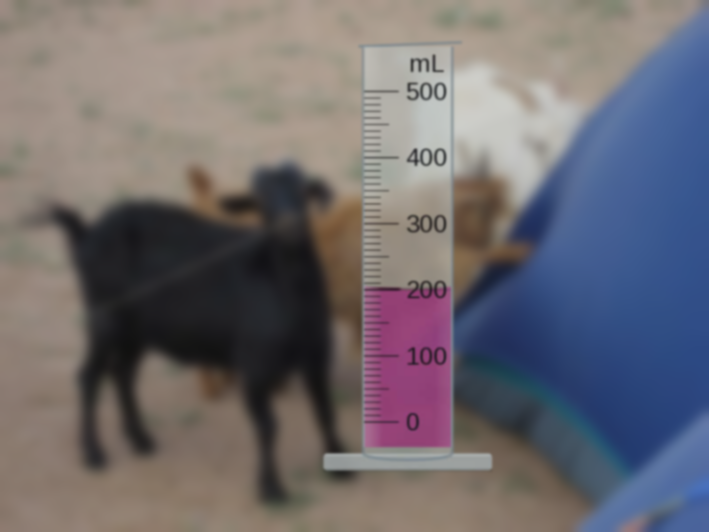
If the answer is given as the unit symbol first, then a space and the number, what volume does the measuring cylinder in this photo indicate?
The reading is mL 200
